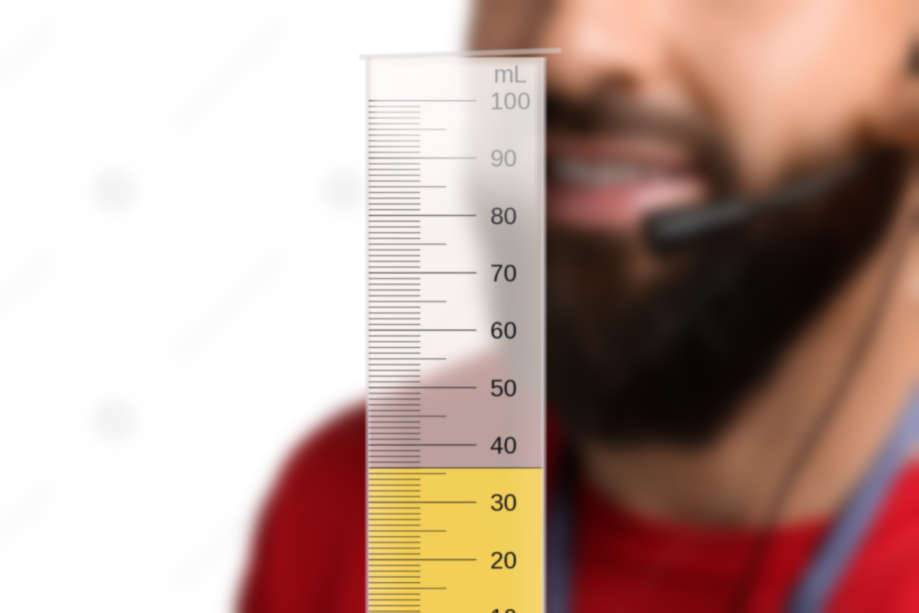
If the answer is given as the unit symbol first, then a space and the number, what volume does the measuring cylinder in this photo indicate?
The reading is mL 36
